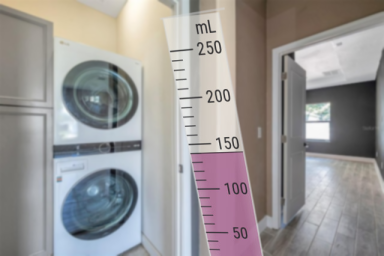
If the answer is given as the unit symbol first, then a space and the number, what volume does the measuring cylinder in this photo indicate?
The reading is mL 140
